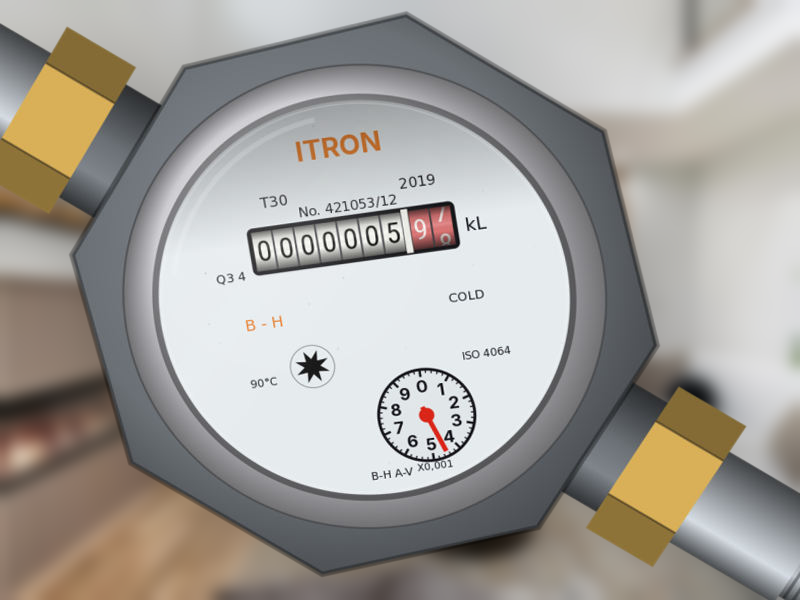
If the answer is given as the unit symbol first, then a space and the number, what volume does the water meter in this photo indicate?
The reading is kL 5.974
